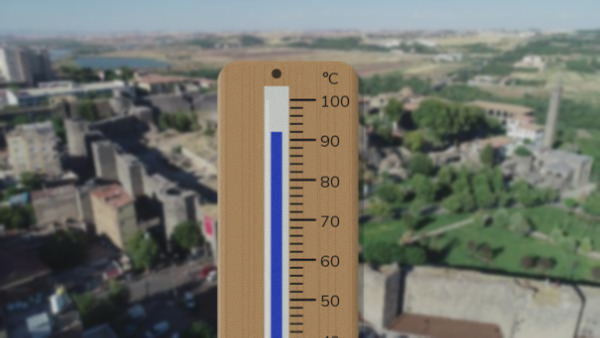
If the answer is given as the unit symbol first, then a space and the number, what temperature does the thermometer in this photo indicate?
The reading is °C 92
